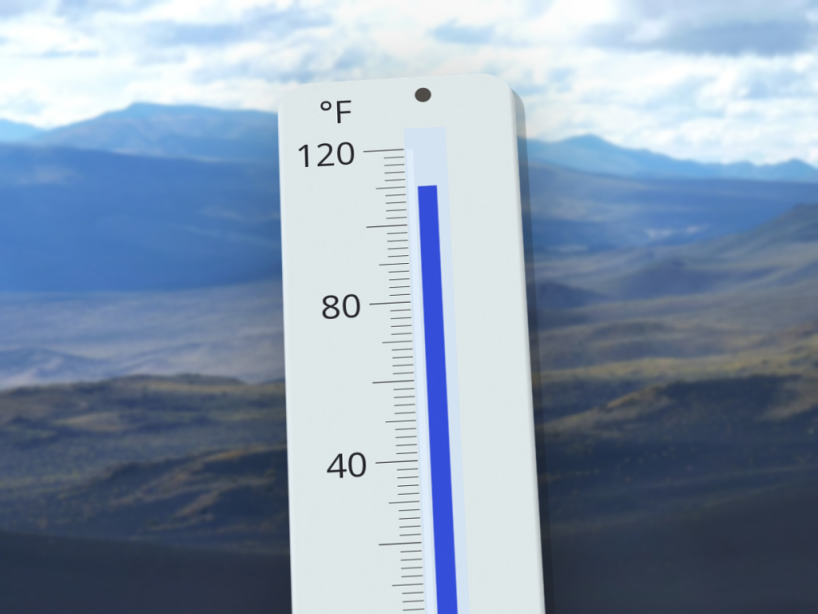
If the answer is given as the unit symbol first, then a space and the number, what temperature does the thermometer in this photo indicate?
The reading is °F 110
